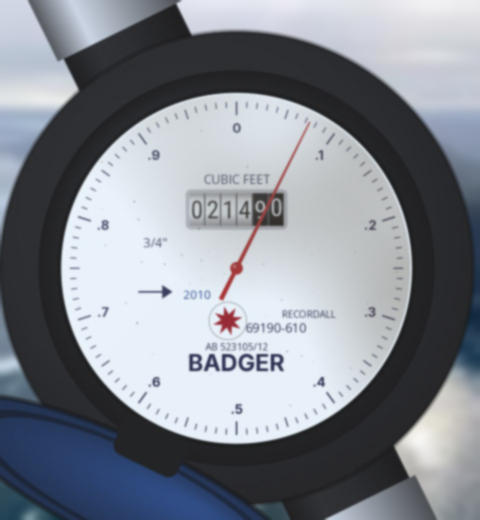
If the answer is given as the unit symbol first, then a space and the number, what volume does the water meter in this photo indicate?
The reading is ft³ 21490.07
